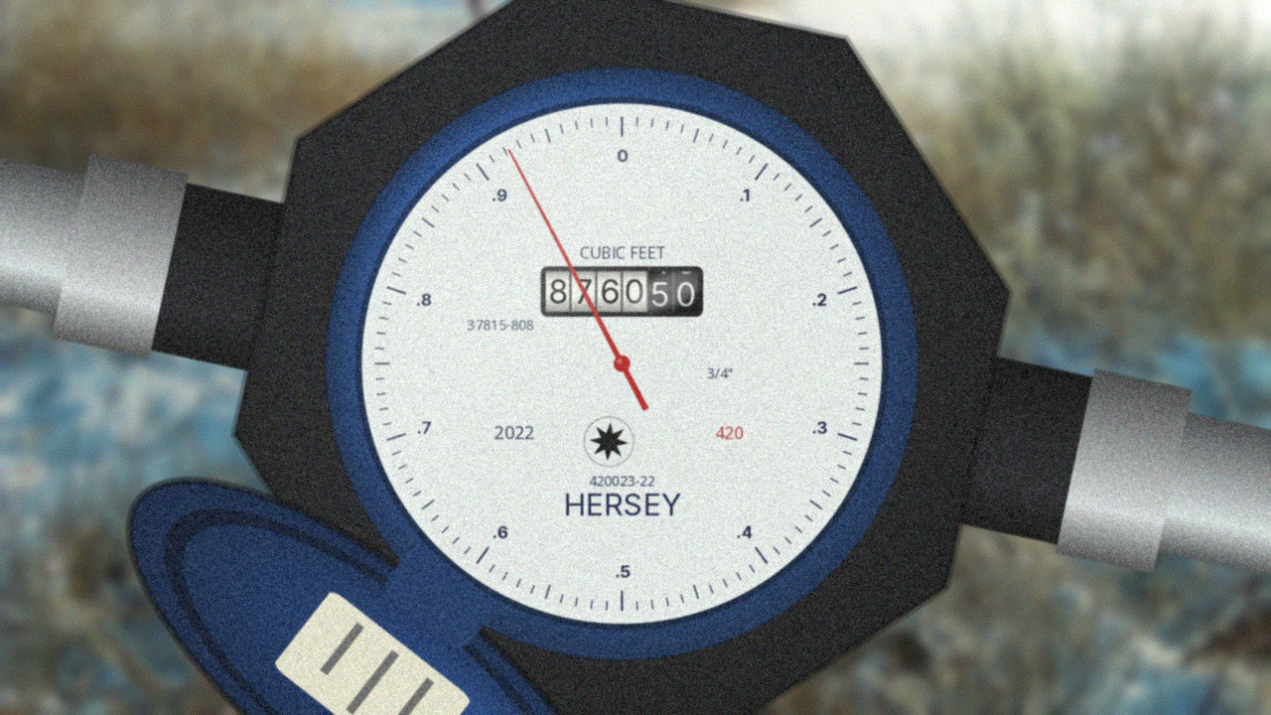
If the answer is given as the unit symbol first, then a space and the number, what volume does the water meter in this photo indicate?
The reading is ft³ 876049.92
